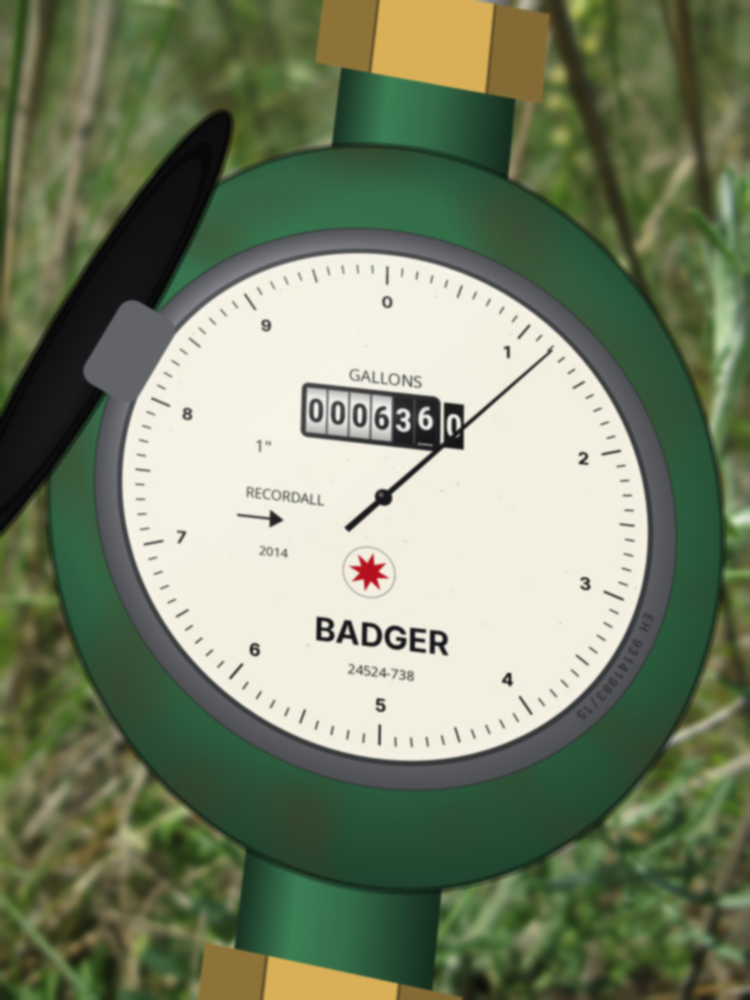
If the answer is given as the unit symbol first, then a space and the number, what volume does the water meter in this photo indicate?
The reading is gal 6361.2
